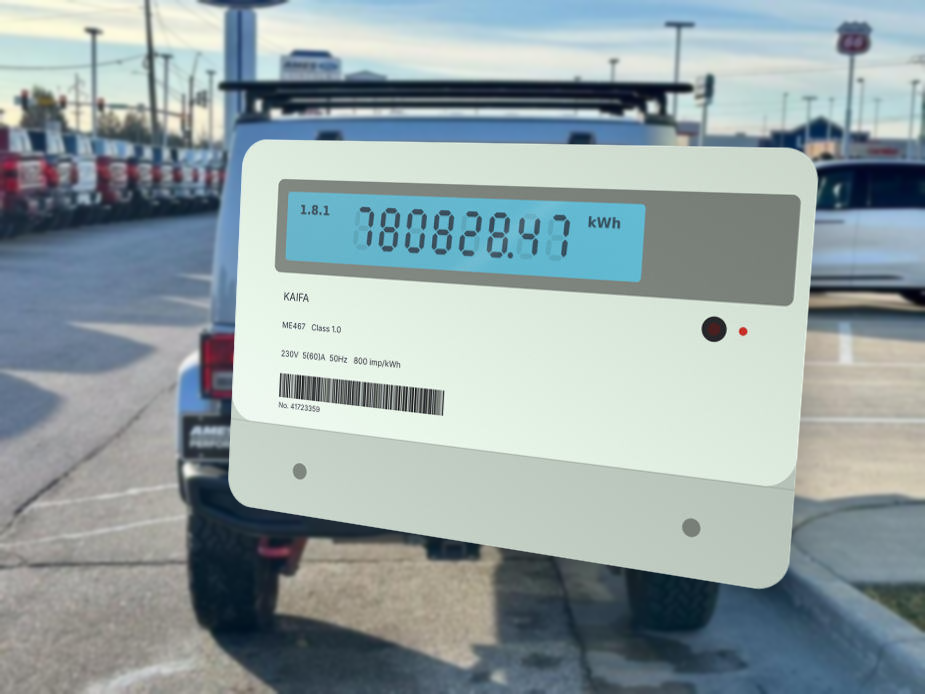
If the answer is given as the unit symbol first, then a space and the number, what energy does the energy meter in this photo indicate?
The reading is kWh 780828.47
